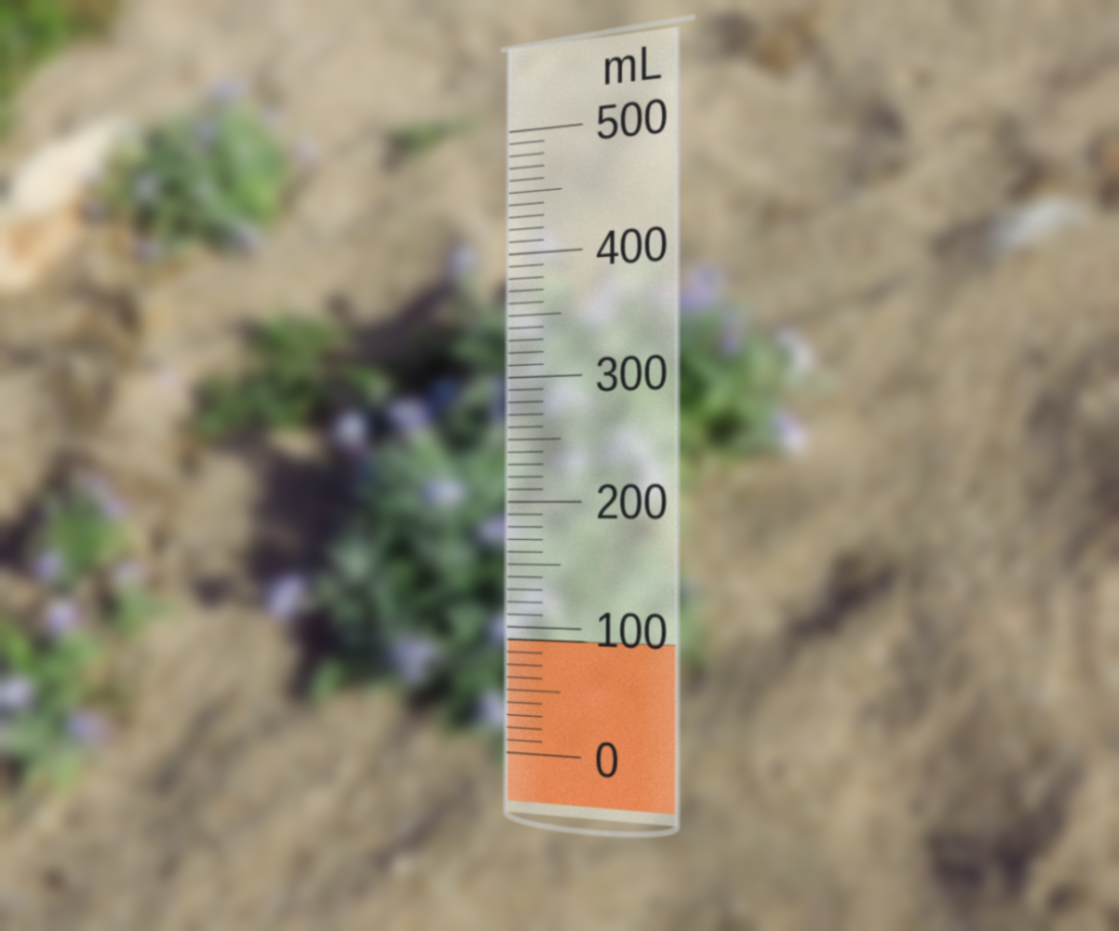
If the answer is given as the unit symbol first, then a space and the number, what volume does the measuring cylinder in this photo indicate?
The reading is mL 90
